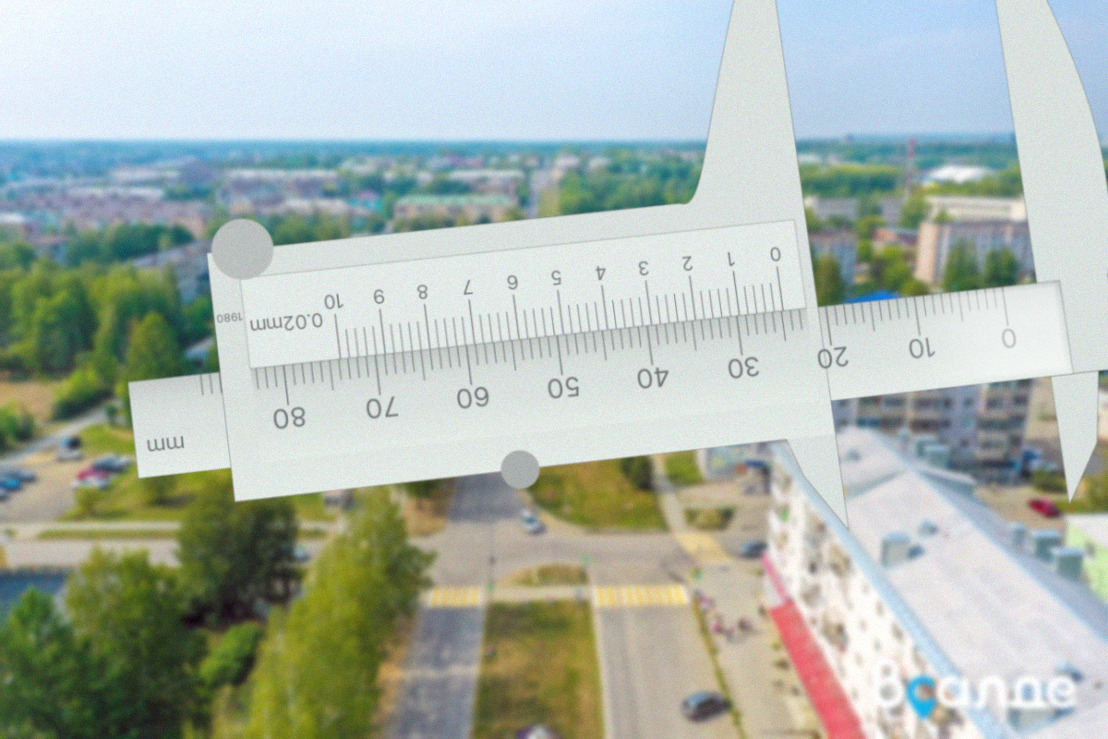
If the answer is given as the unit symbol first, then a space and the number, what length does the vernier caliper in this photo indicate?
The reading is mm 24.8
